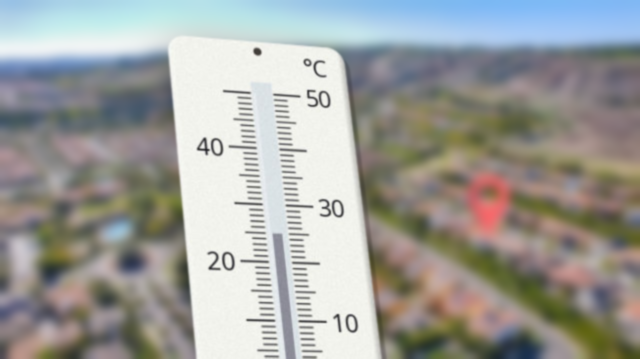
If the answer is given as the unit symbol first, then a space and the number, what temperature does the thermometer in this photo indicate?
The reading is °C 25
